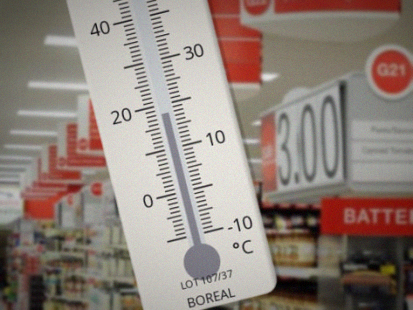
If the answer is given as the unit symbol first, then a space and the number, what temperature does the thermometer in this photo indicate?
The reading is °C 18
